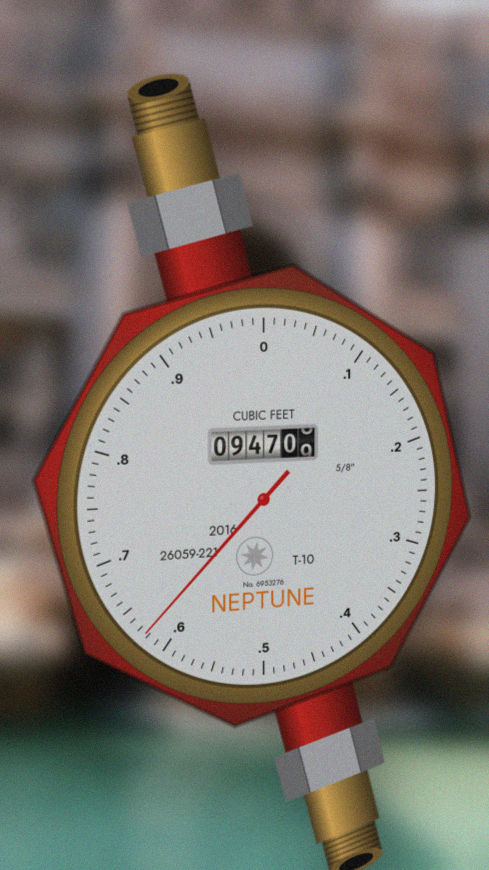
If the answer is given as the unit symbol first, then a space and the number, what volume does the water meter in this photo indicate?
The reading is ft³ 94708.62
